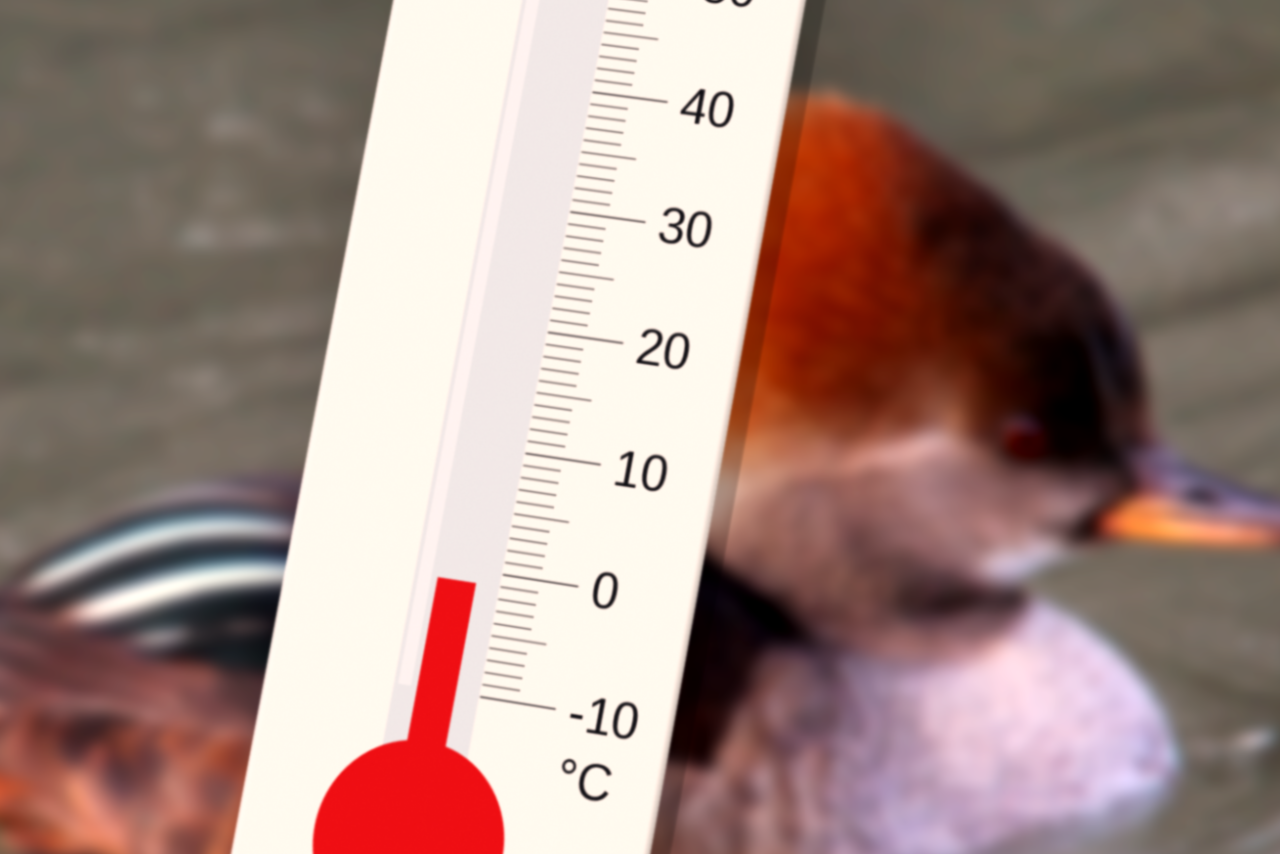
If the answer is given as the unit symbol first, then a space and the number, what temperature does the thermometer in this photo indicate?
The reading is °C -1
